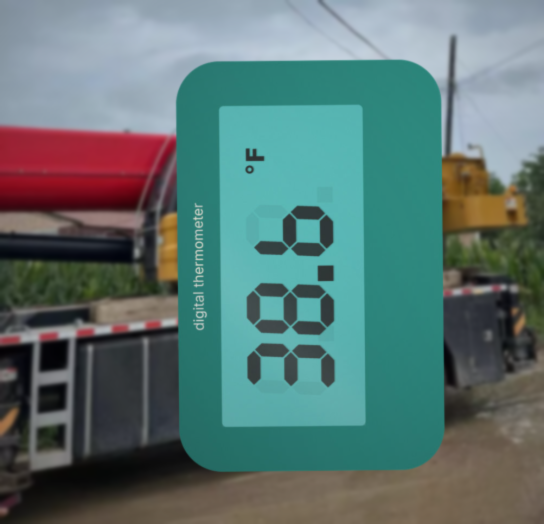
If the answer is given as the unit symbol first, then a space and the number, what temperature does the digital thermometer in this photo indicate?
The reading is °F 38.6
